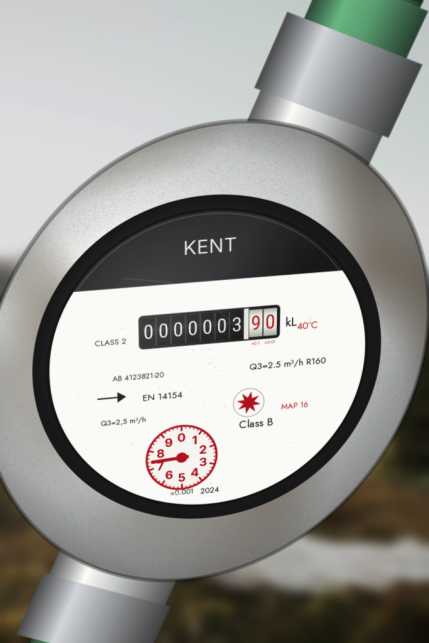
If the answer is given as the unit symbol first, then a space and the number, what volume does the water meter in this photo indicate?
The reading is kL 3.907
